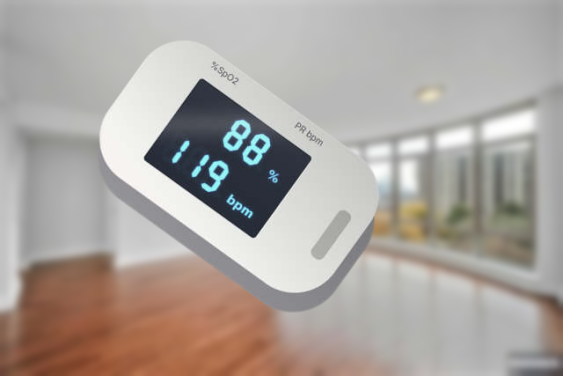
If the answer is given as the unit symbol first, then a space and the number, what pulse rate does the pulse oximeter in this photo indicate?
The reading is bpm 119
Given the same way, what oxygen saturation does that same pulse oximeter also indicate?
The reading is % 88
